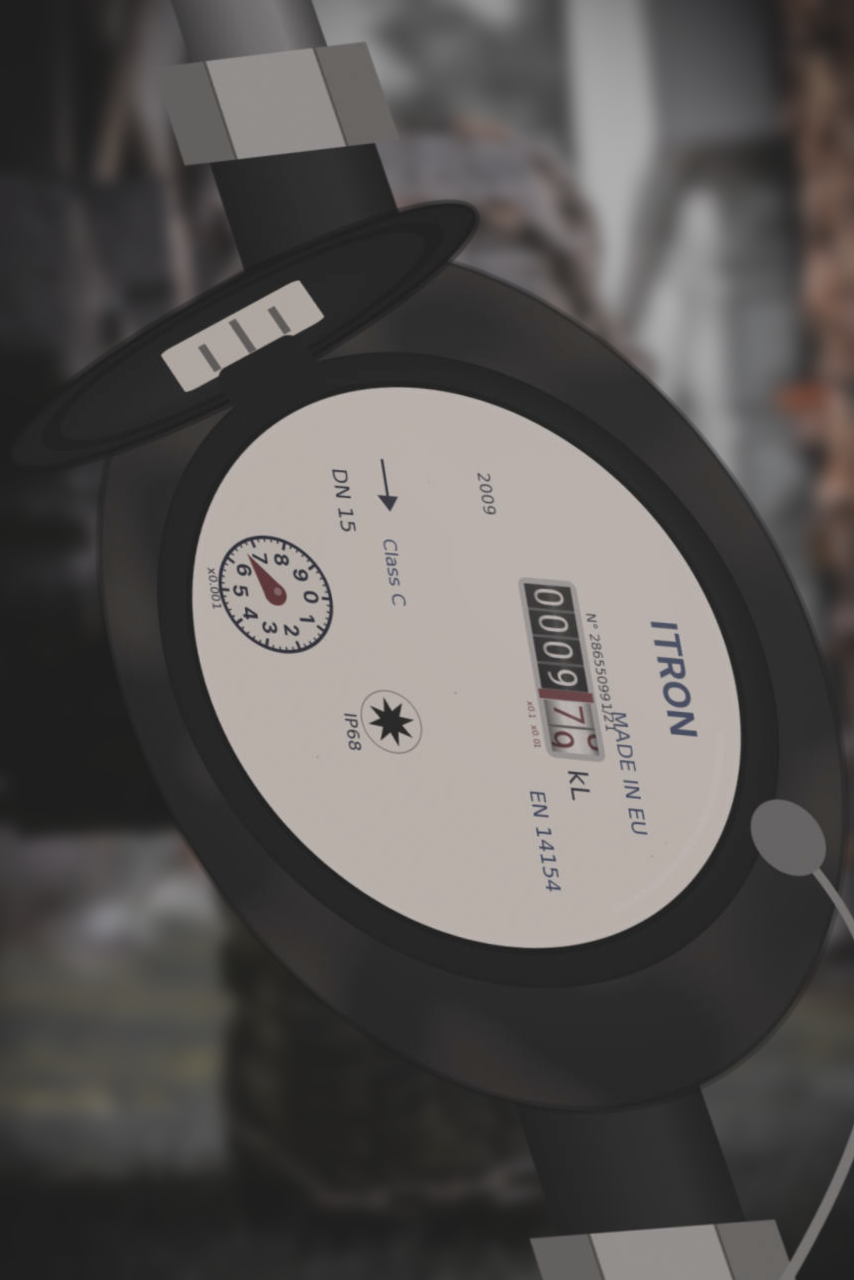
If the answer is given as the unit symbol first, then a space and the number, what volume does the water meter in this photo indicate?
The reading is kL 9.786
